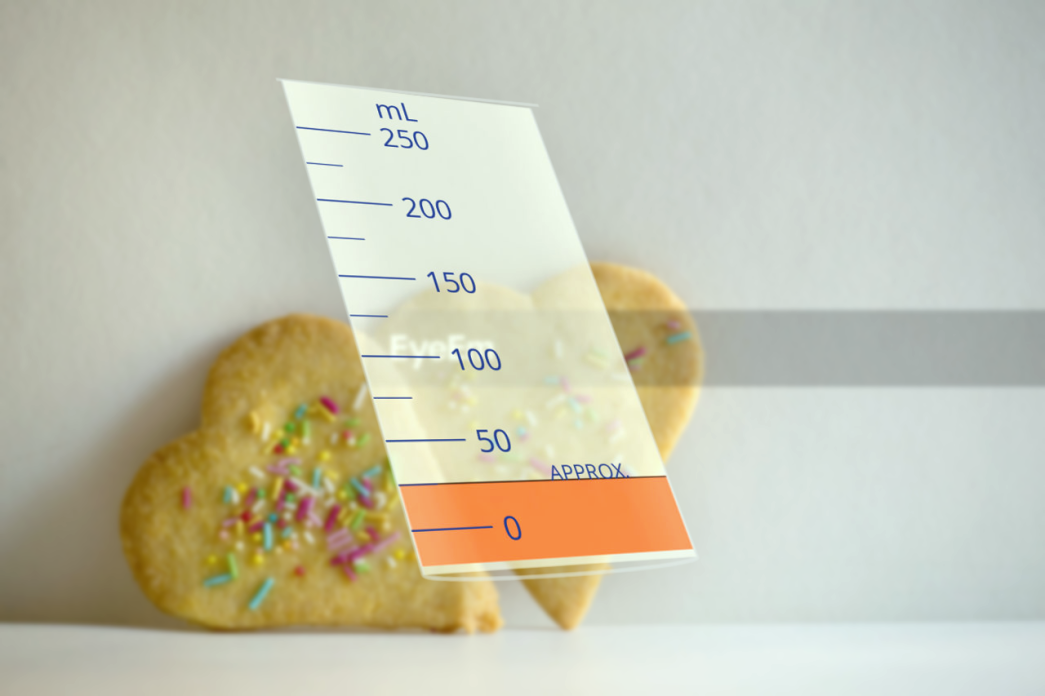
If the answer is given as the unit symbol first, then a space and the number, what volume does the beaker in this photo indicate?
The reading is mL 25
